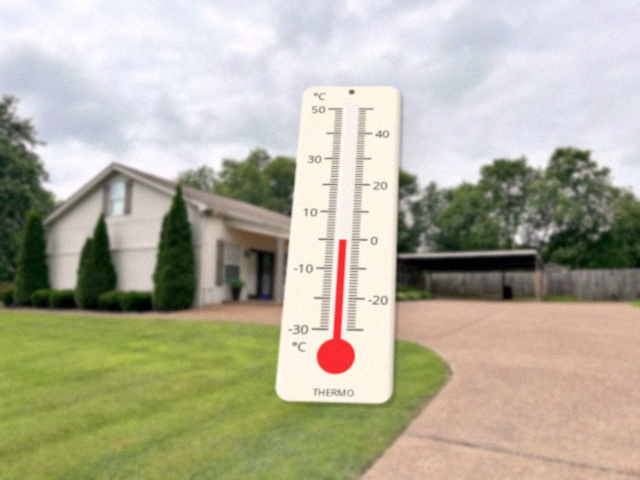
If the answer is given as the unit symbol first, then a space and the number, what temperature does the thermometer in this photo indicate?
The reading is °C 0
